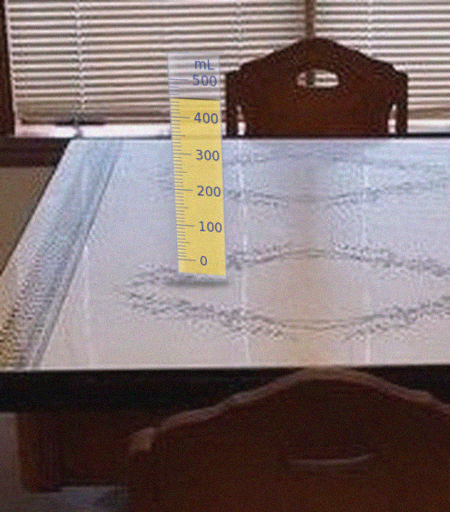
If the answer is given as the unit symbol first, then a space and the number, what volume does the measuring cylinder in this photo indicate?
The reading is mL 450
